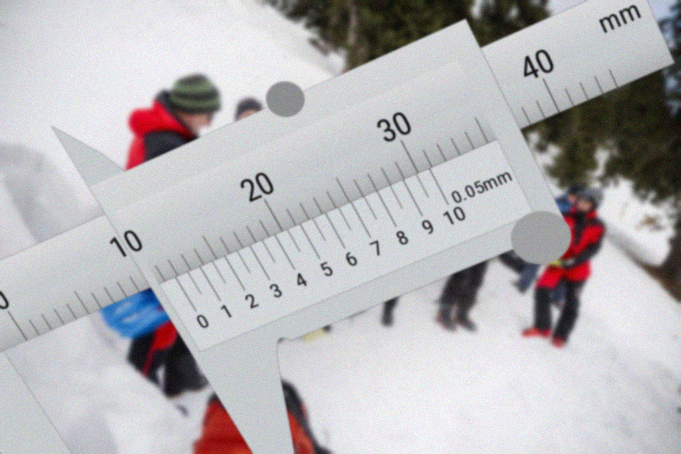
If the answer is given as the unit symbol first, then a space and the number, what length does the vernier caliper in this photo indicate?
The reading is mm 11.8
